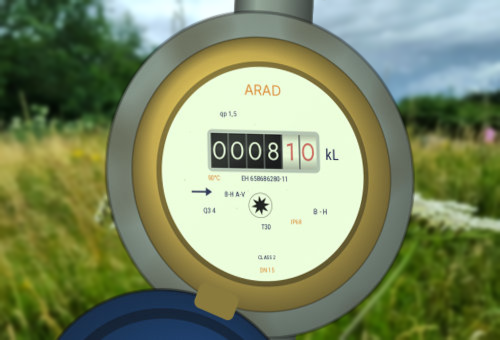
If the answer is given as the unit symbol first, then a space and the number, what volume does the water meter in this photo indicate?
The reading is kL 8.10
